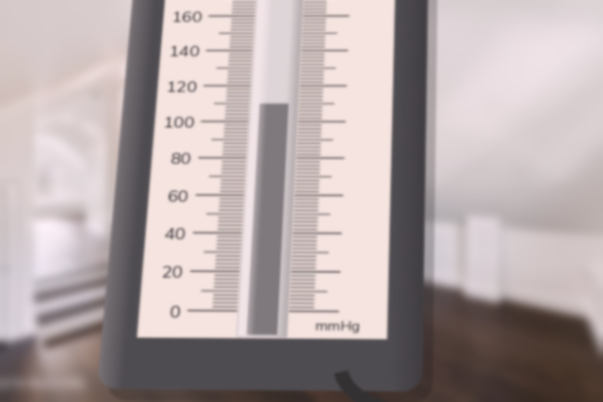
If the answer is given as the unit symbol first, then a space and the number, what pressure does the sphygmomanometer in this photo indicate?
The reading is mmHg 110
